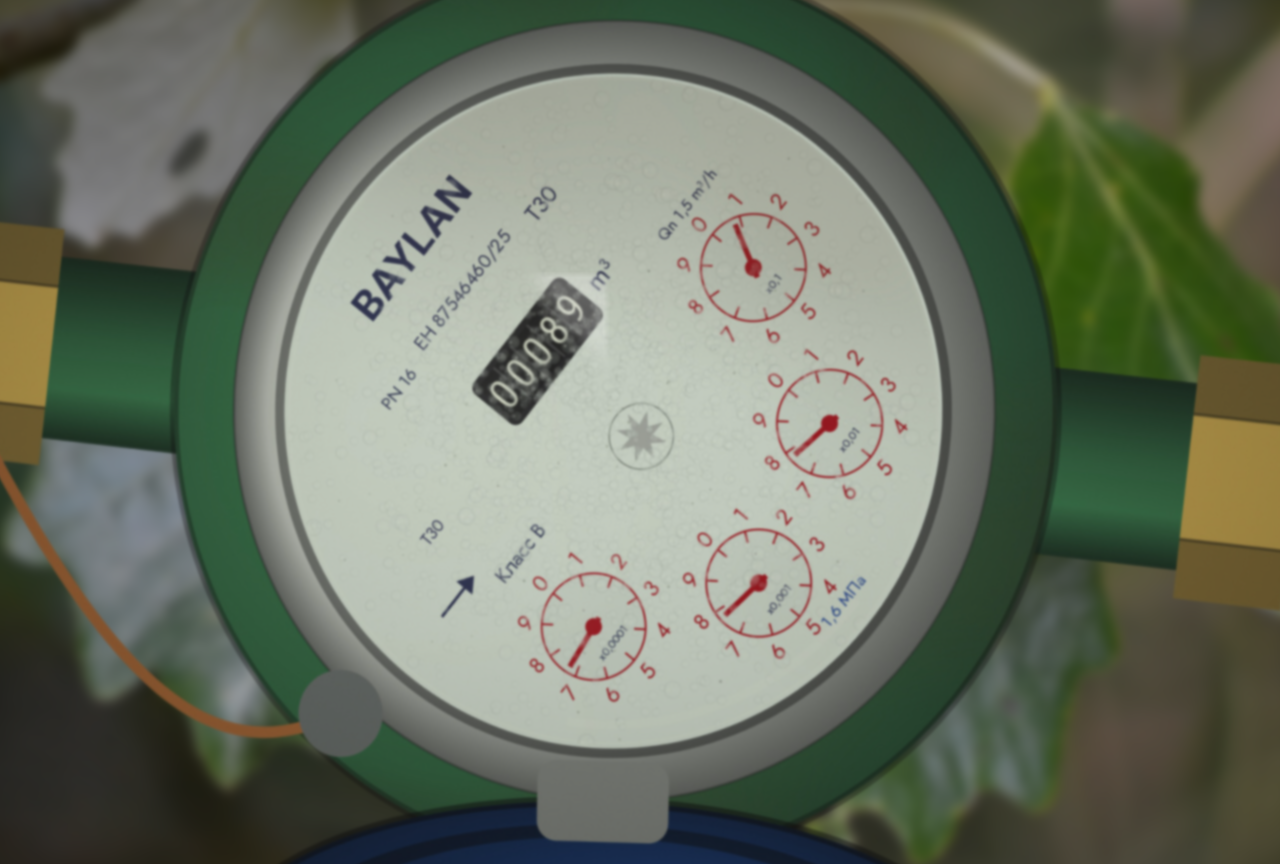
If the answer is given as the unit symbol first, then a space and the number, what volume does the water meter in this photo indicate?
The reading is m³ 89.0777
